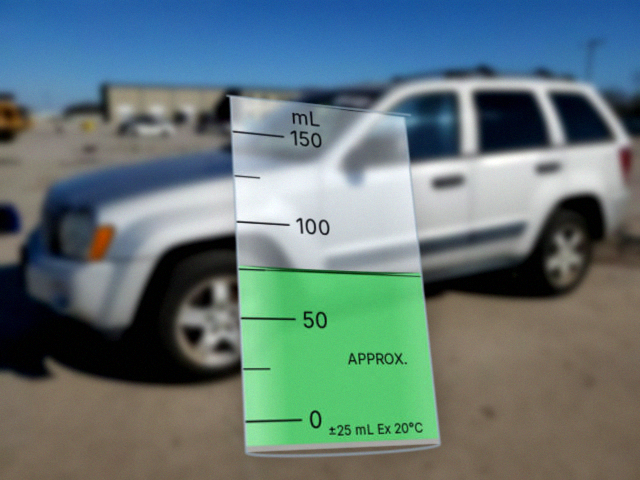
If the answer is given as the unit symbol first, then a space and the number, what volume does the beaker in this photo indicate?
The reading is mL 75
